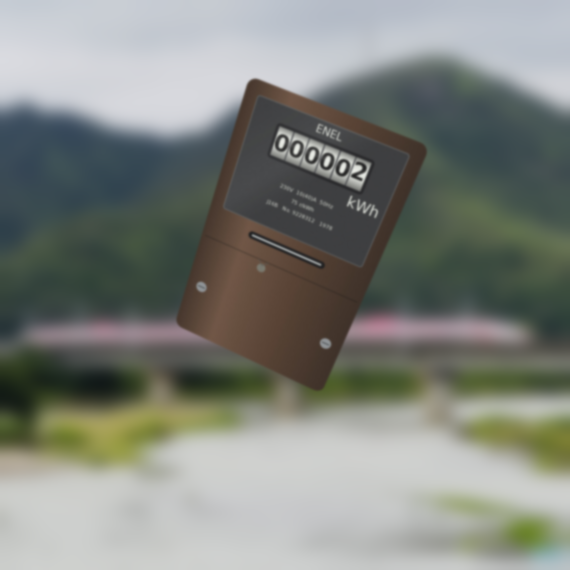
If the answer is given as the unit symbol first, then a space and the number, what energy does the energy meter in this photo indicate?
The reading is kWh 2
